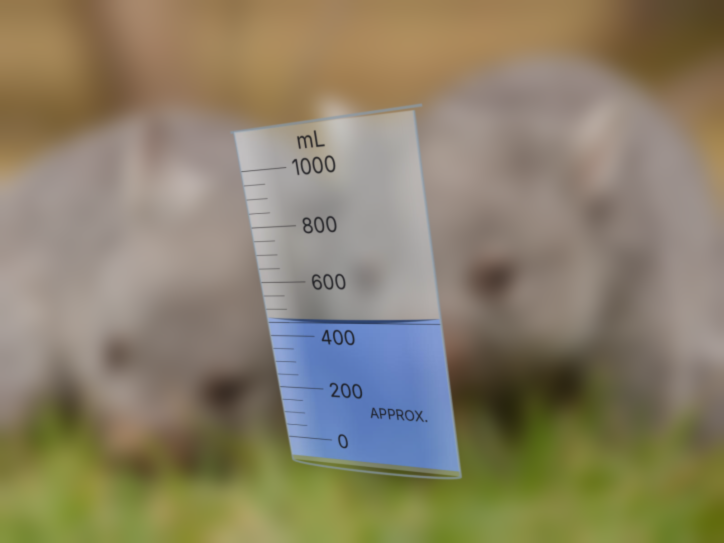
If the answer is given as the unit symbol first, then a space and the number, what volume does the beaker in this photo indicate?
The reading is mL 450
